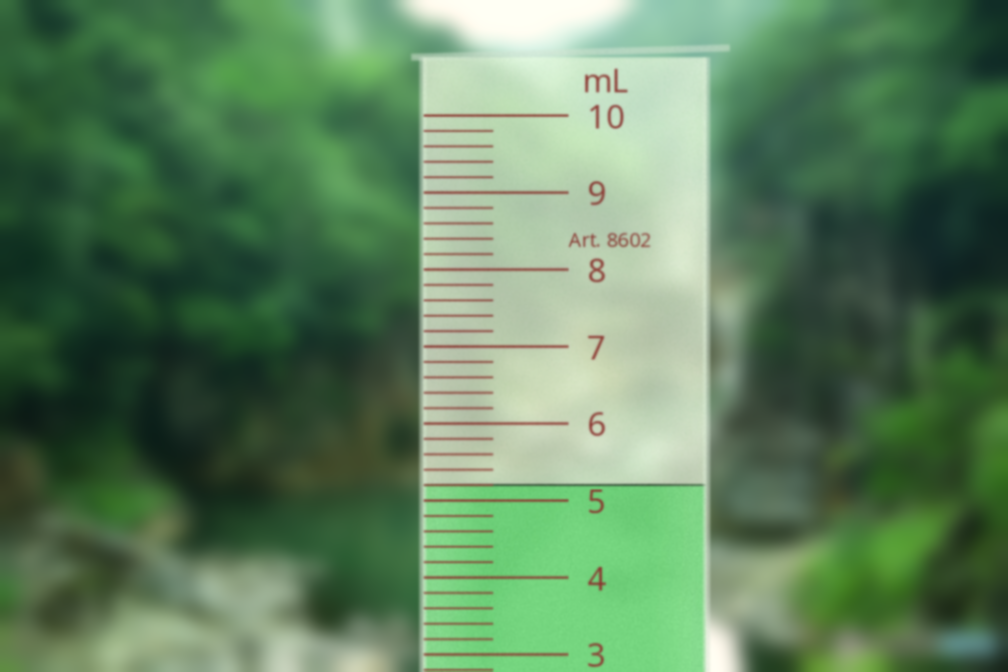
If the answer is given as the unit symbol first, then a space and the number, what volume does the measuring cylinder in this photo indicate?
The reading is mL 5.2
